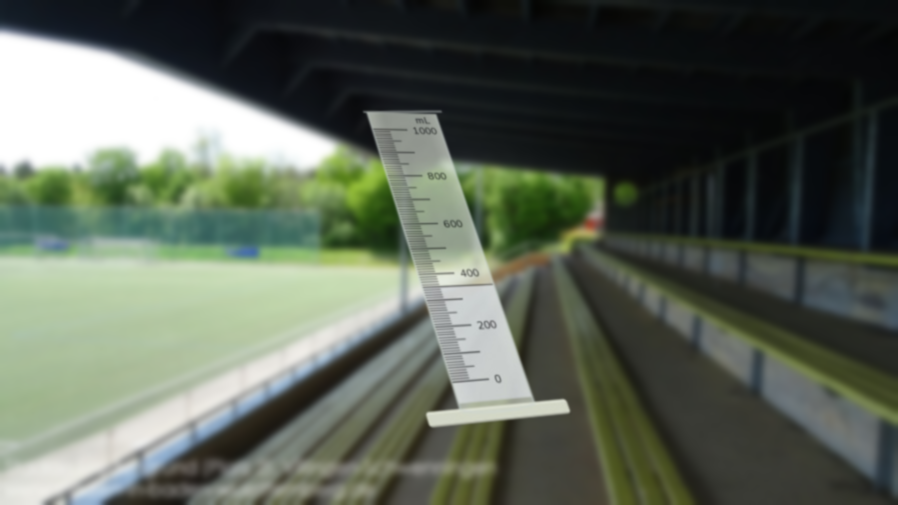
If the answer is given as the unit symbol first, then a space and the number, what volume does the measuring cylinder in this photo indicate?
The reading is mL 350
